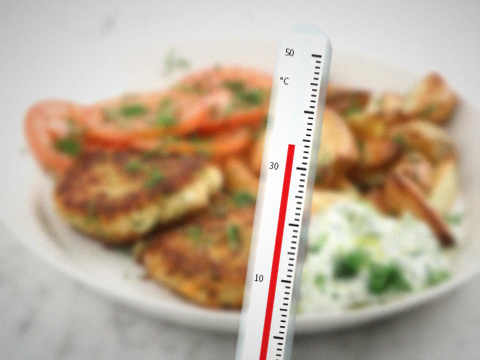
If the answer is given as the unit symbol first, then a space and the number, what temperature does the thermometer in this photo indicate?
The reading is °C 34
